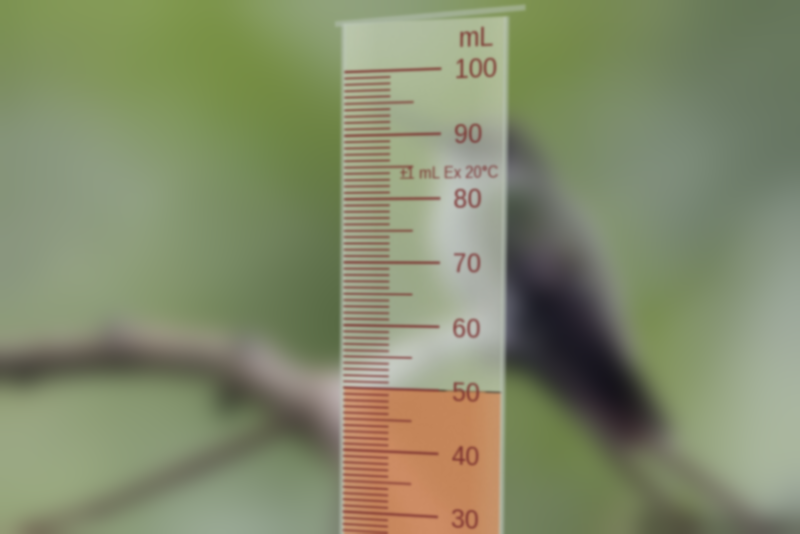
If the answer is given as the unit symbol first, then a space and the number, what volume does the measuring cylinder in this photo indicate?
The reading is mL 50
